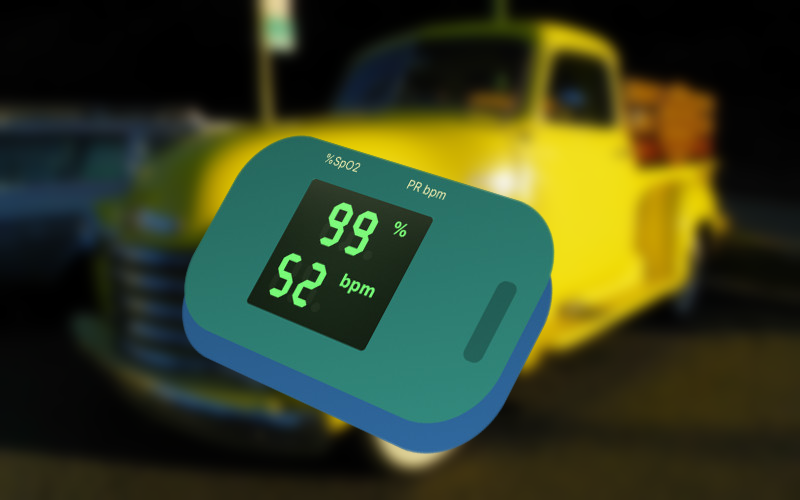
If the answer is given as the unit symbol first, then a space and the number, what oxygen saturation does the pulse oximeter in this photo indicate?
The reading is % 99
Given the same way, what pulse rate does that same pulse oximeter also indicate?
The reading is bpm 52
